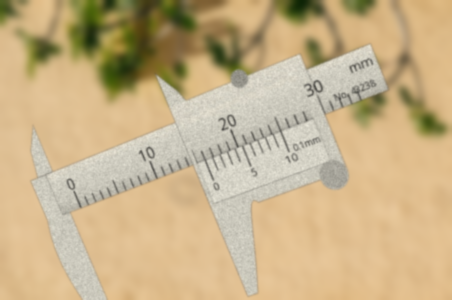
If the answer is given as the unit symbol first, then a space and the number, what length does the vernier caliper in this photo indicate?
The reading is mm 16.0
